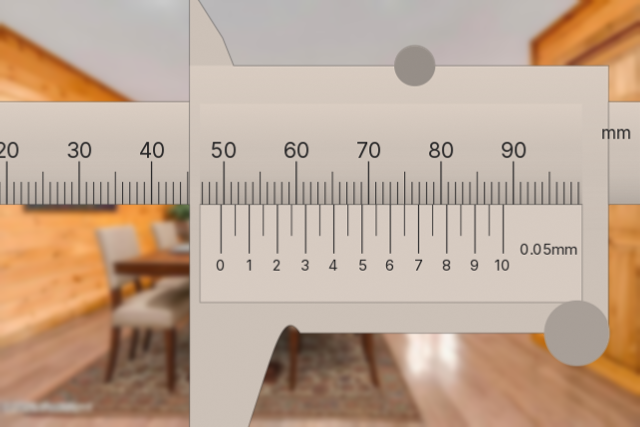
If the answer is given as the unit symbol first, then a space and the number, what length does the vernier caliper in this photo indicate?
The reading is mm 49.6
